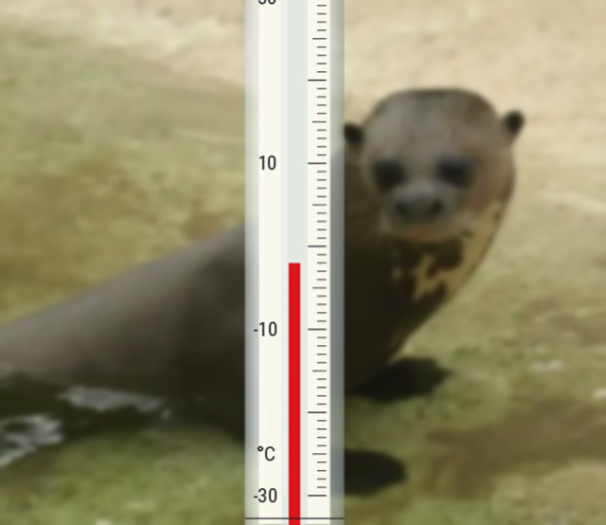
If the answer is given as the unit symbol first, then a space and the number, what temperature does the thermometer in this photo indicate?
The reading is °C -2
